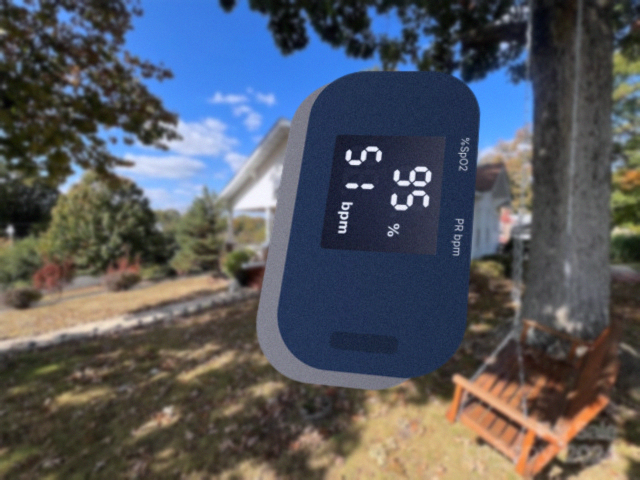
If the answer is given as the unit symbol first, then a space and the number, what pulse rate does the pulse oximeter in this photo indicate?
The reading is bpm 51
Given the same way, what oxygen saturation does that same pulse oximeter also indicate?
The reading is % 95
